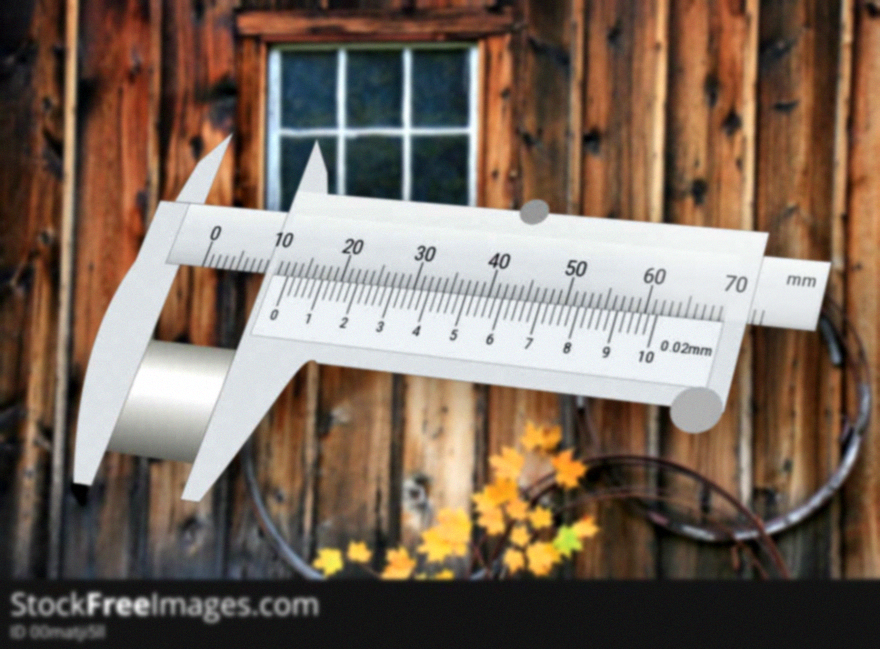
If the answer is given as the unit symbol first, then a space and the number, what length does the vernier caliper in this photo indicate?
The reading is mm 12.5
